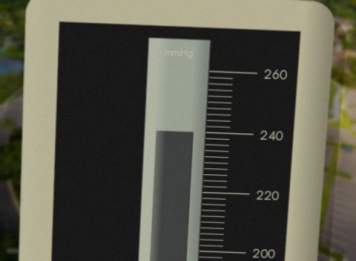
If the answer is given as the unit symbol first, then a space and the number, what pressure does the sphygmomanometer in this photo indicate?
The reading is mmHg 240
